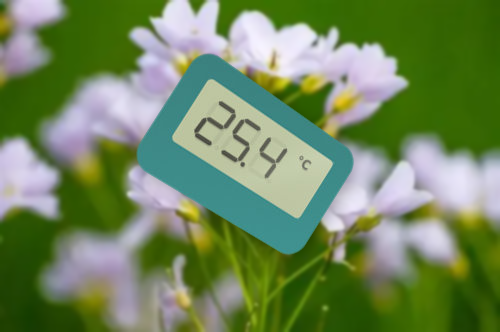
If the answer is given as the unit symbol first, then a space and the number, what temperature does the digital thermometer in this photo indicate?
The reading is °C 25.4
